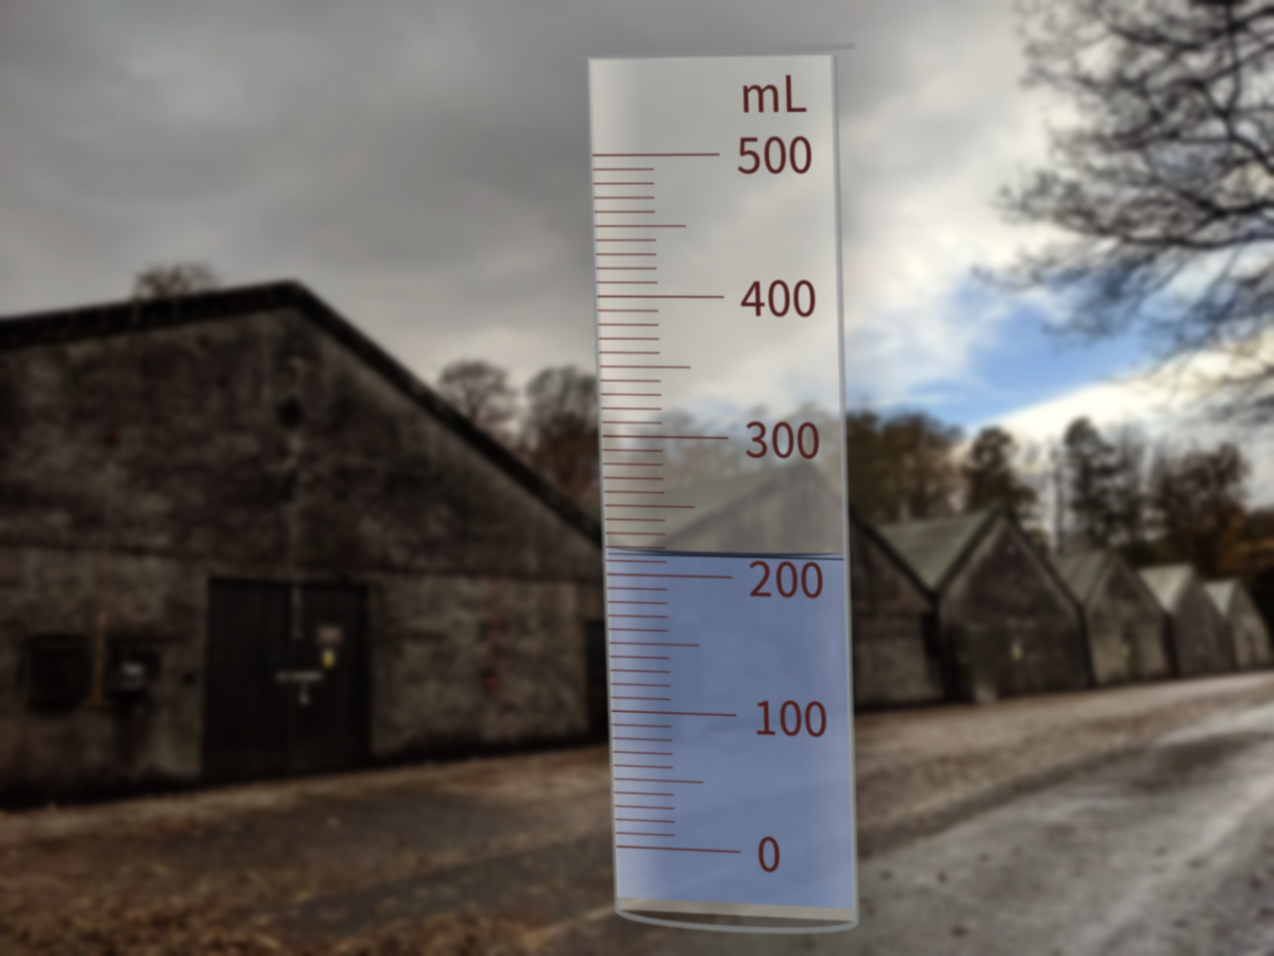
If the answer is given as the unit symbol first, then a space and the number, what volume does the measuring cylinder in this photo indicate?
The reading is mL 215
